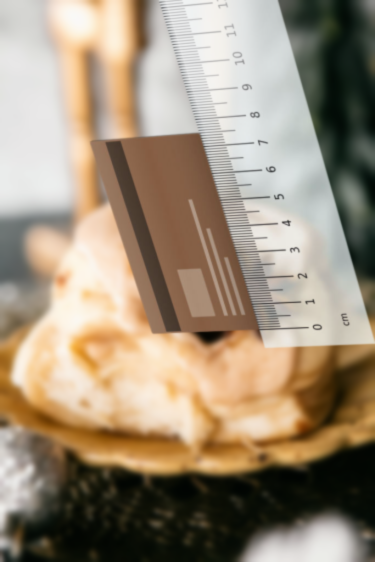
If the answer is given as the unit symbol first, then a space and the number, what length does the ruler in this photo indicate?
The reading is cm 7.5
